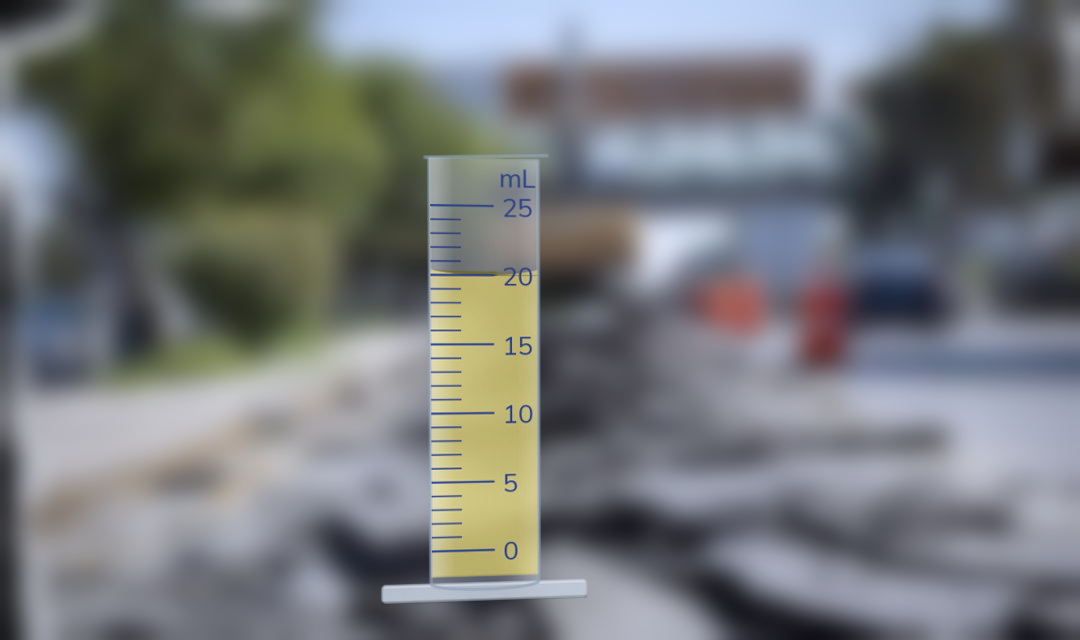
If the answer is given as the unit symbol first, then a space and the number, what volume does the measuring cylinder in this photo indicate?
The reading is mL 20
